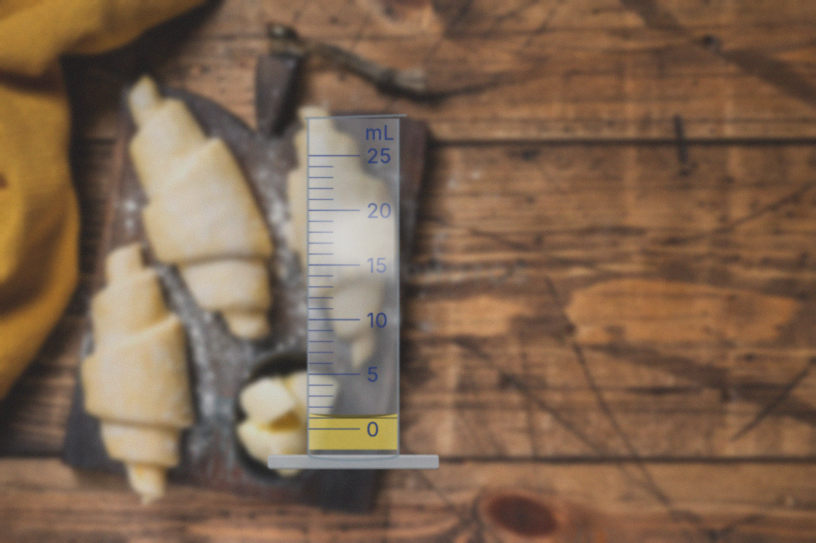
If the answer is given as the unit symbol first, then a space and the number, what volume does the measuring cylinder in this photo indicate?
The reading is mL 1
